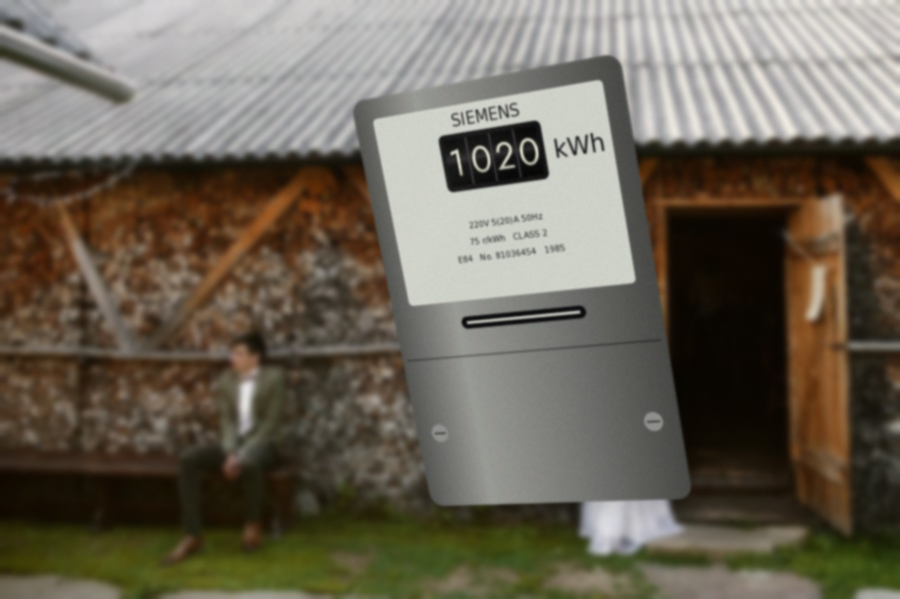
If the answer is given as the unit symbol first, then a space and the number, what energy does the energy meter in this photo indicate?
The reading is kWh 1020
